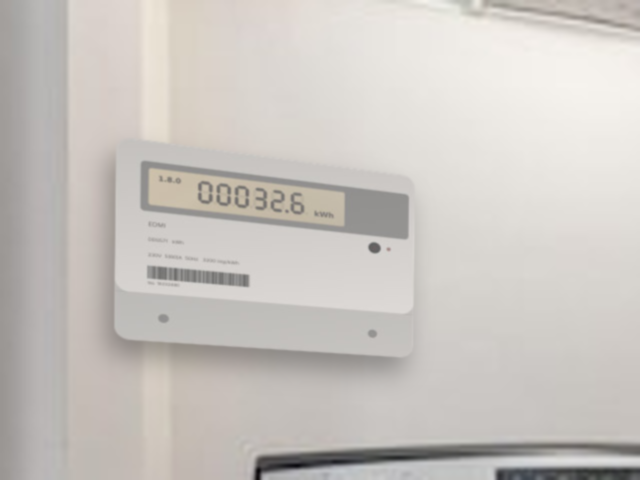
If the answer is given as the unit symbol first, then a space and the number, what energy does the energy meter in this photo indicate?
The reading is kWh 32.6
